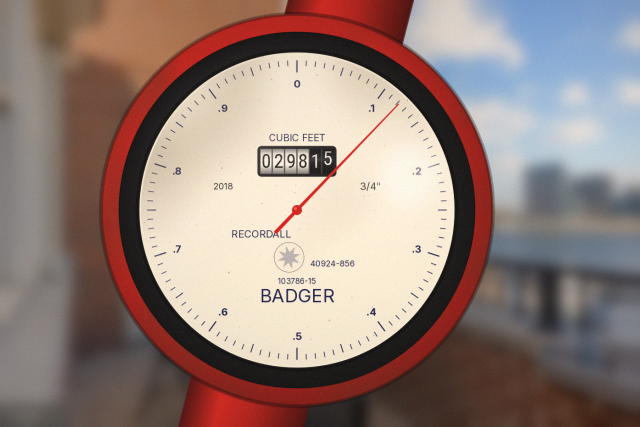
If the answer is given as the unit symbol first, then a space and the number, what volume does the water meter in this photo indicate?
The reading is ft³ 29815.12
